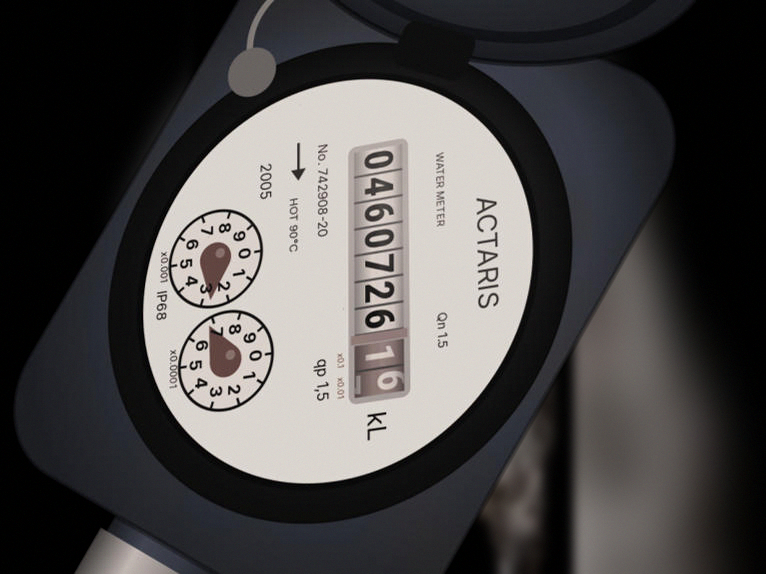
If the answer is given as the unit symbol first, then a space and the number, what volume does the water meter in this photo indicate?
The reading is kL 460726.1626
